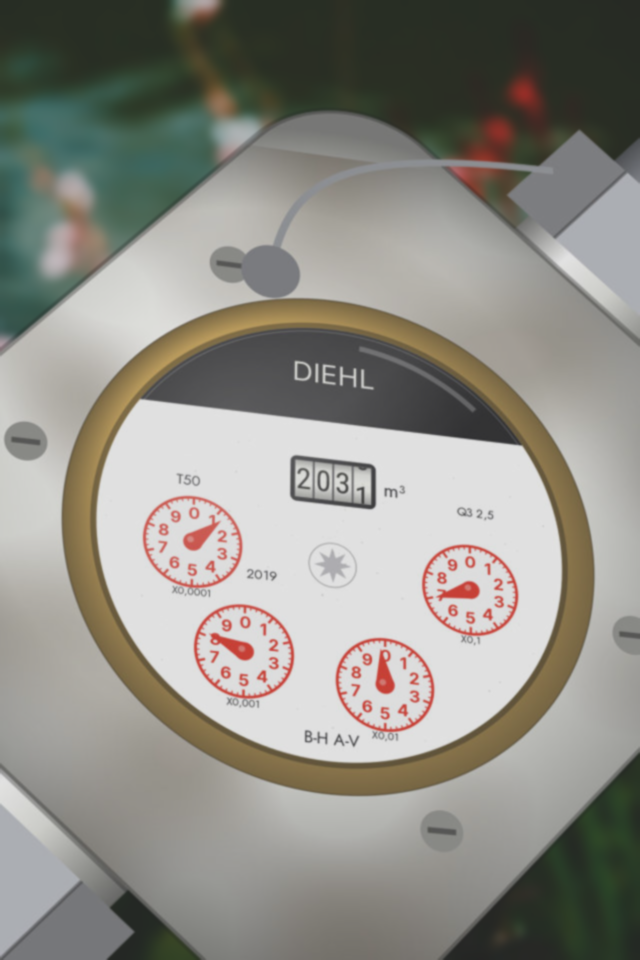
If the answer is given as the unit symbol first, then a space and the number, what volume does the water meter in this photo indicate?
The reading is m³ 2030.6981
